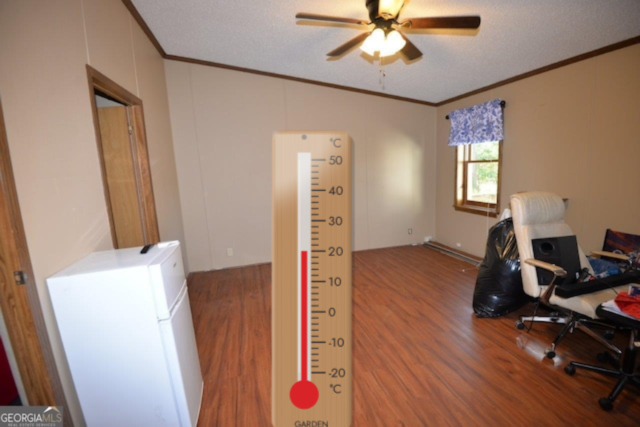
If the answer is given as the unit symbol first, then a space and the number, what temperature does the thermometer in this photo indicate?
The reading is °C 20
